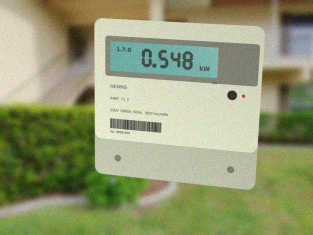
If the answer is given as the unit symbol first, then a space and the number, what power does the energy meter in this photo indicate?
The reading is kW 0.548
